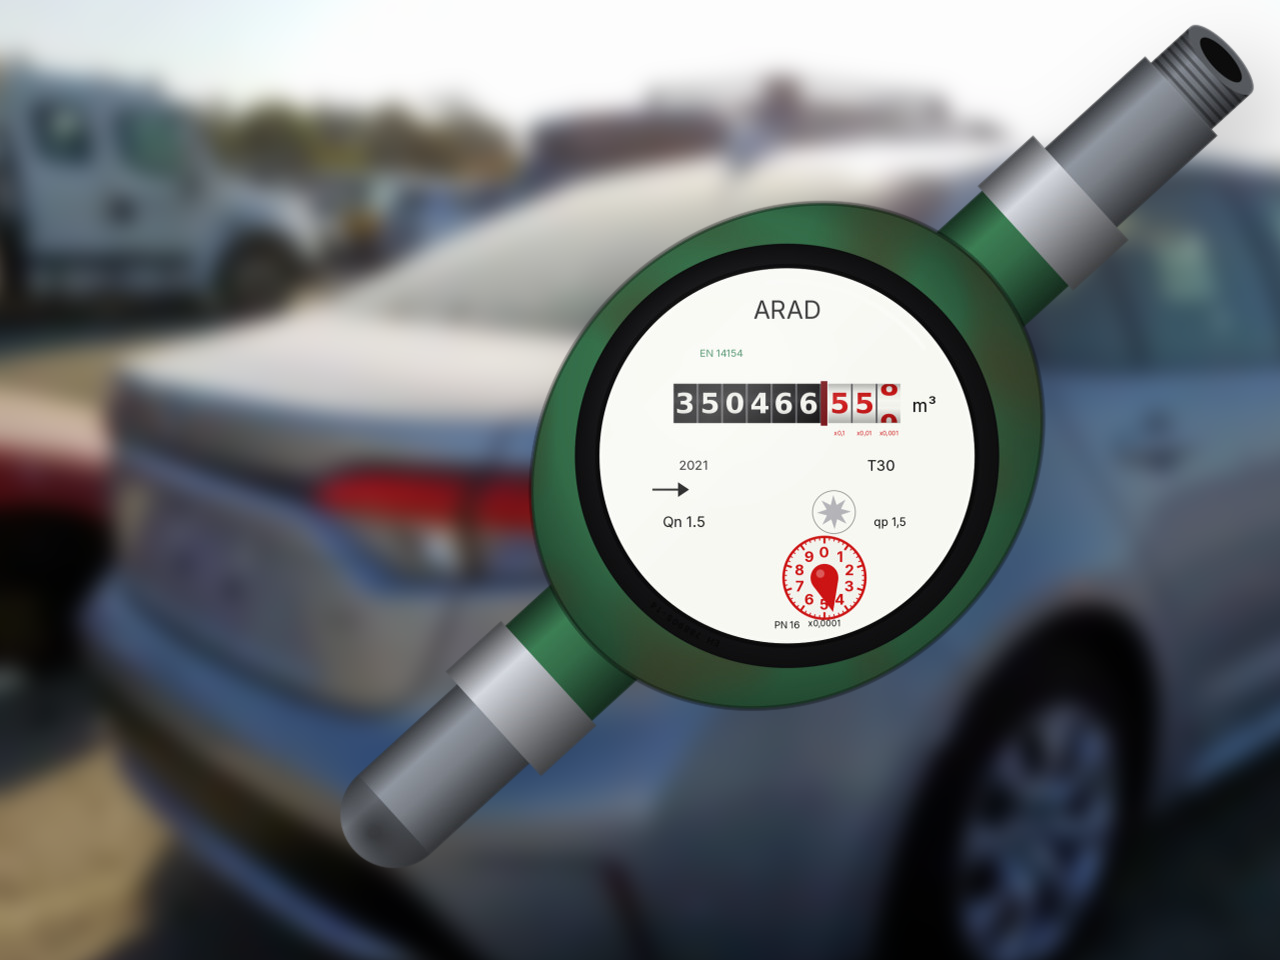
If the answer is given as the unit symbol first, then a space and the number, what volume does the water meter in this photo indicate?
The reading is m³ 350466.5584
